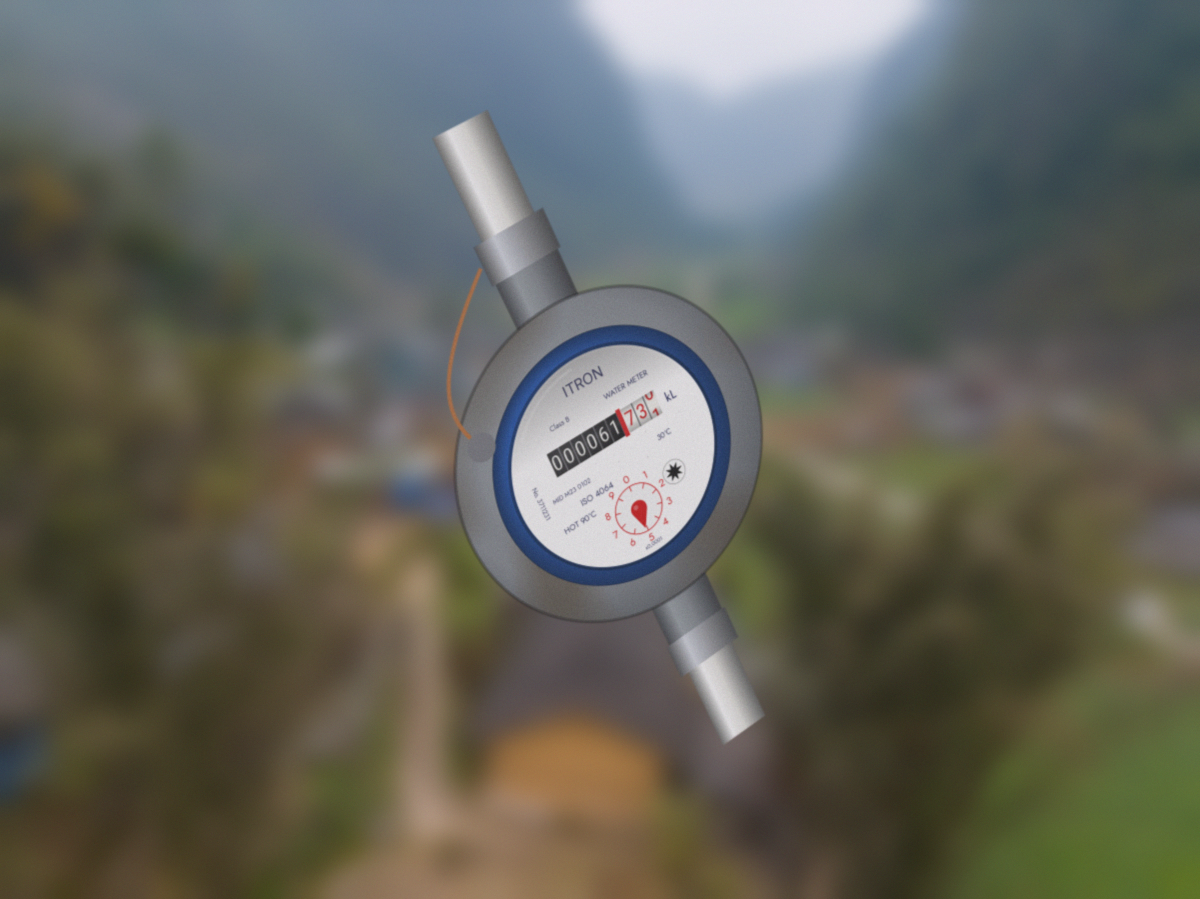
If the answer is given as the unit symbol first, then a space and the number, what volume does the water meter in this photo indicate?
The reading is kL 61.7305
